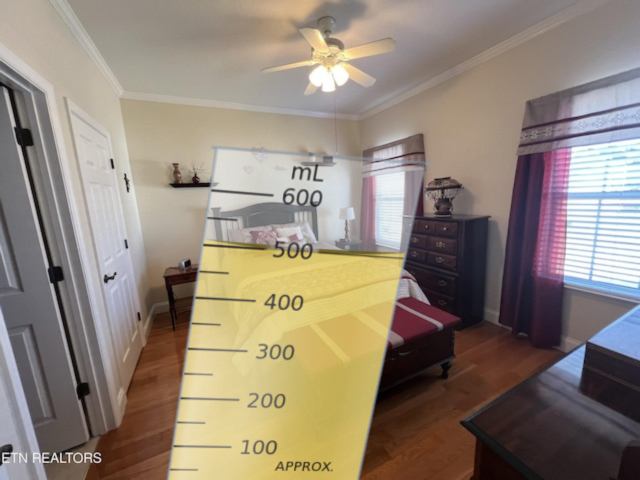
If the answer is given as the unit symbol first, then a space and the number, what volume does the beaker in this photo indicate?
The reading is mL 500
